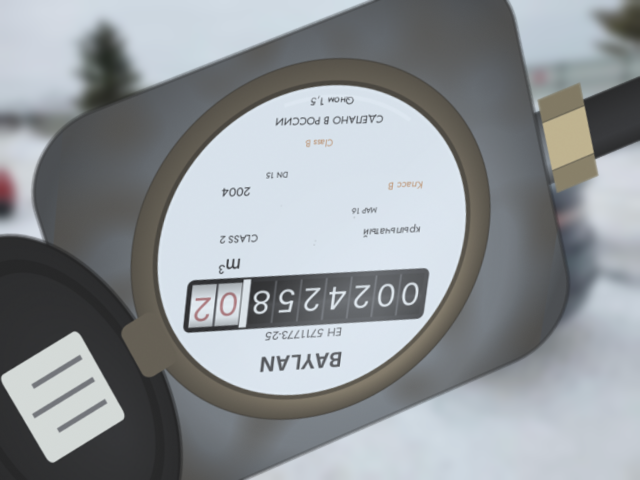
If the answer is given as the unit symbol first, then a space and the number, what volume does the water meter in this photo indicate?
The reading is m³ 24258.02
